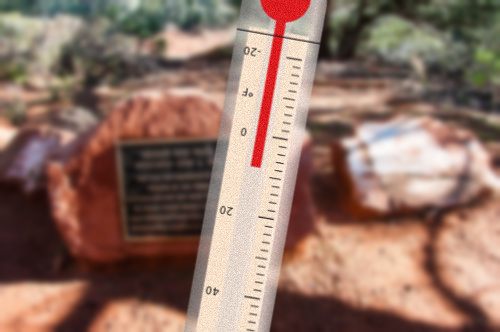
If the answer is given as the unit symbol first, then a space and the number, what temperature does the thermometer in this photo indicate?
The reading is °F 8
